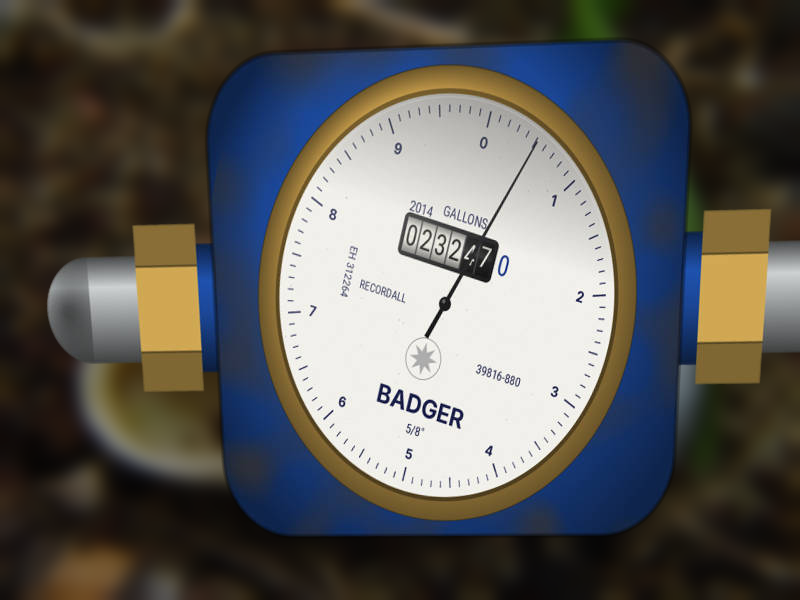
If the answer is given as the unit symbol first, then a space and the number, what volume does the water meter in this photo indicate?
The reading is gal 232470.5
